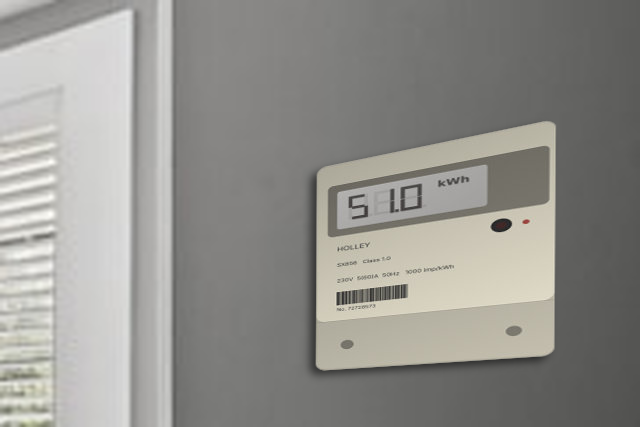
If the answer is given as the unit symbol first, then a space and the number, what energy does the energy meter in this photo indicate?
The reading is kWh 51.0
